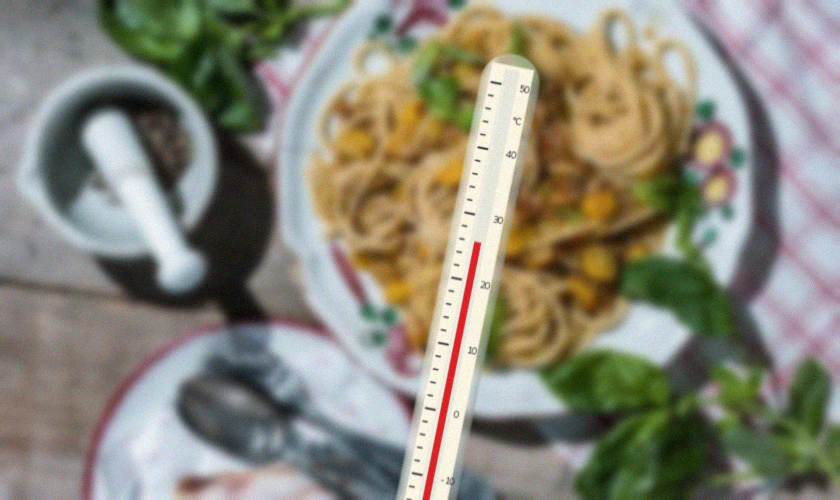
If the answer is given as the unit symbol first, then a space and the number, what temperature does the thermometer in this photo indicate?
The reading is °C 26
